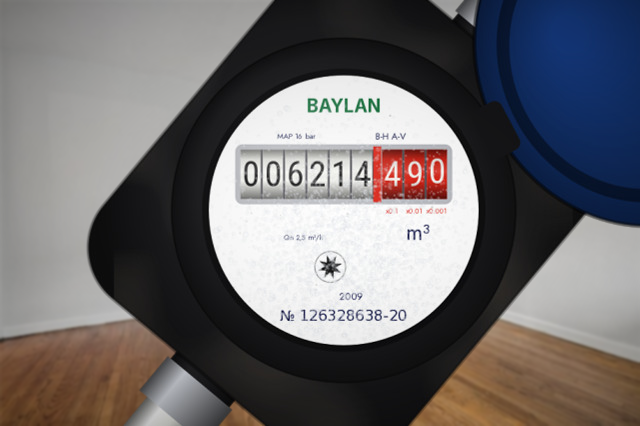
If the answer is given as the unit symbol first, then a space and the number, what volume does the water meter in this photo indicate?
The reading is m³ 6214.490
